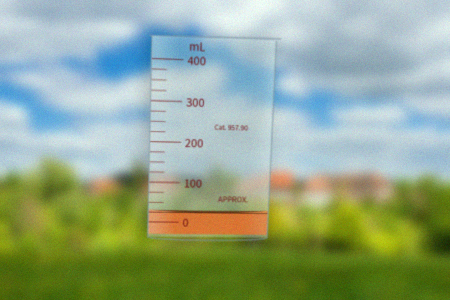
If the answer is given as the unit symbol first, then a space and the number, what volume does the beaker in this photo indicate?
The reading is mL 25
